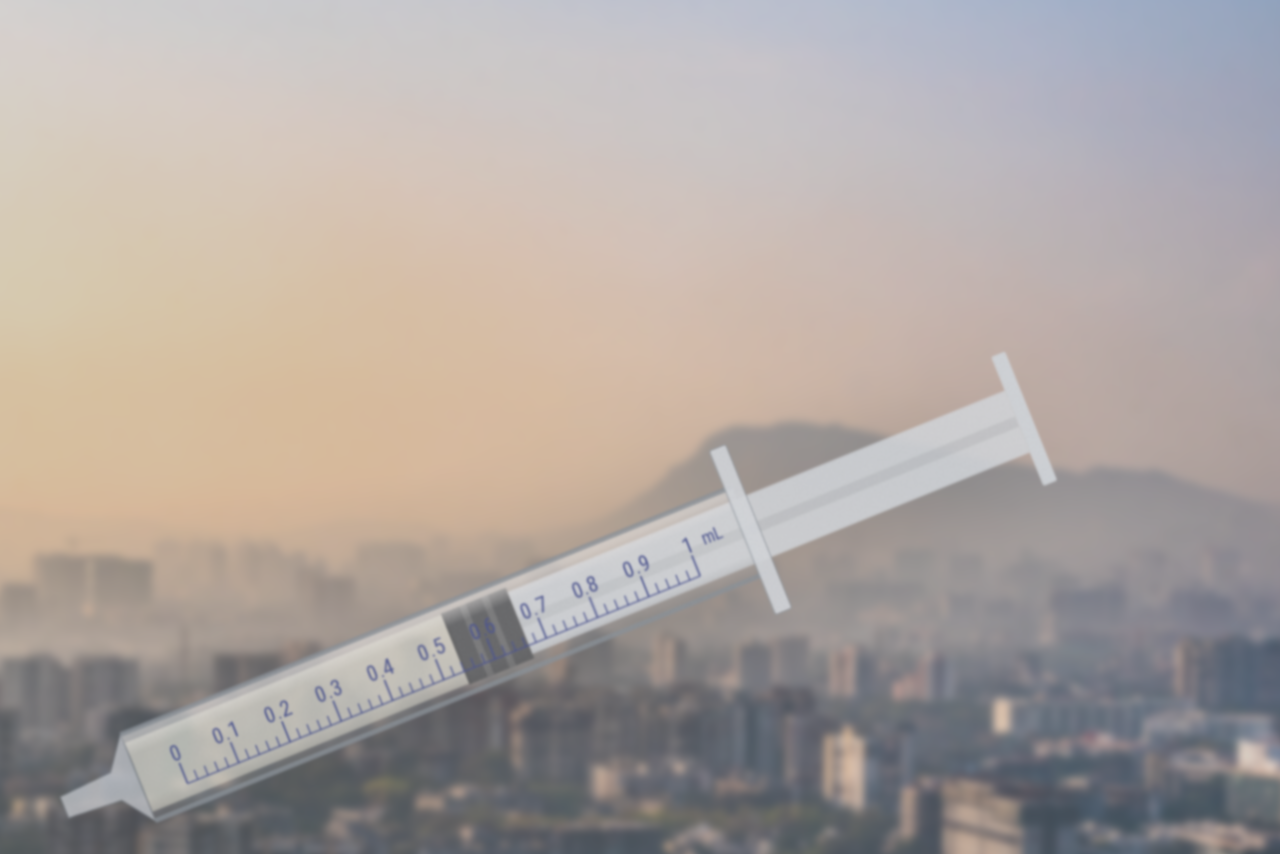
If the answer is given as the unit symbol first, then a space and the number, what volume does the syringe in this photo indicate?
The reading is mL 0.54
